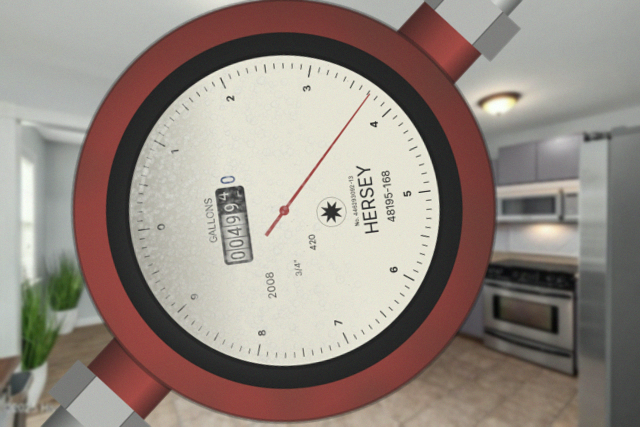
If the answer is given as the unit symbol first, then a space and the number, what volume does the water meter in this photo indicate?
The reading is gal 49943.7
